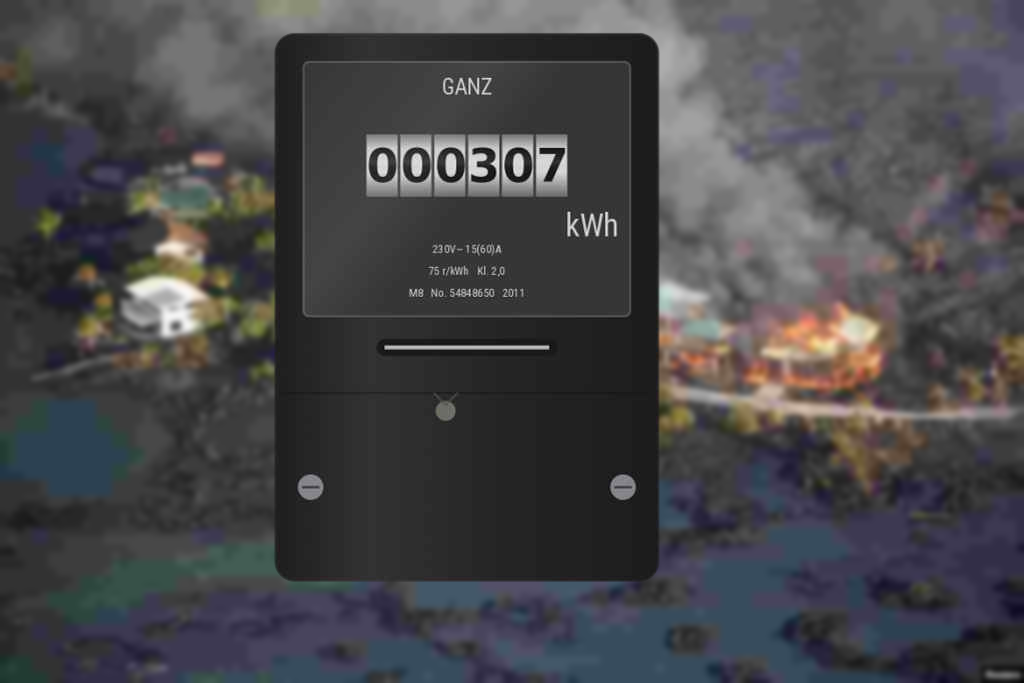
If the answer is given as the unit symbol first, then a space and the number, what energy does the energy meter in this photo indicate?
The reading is kWh 307
